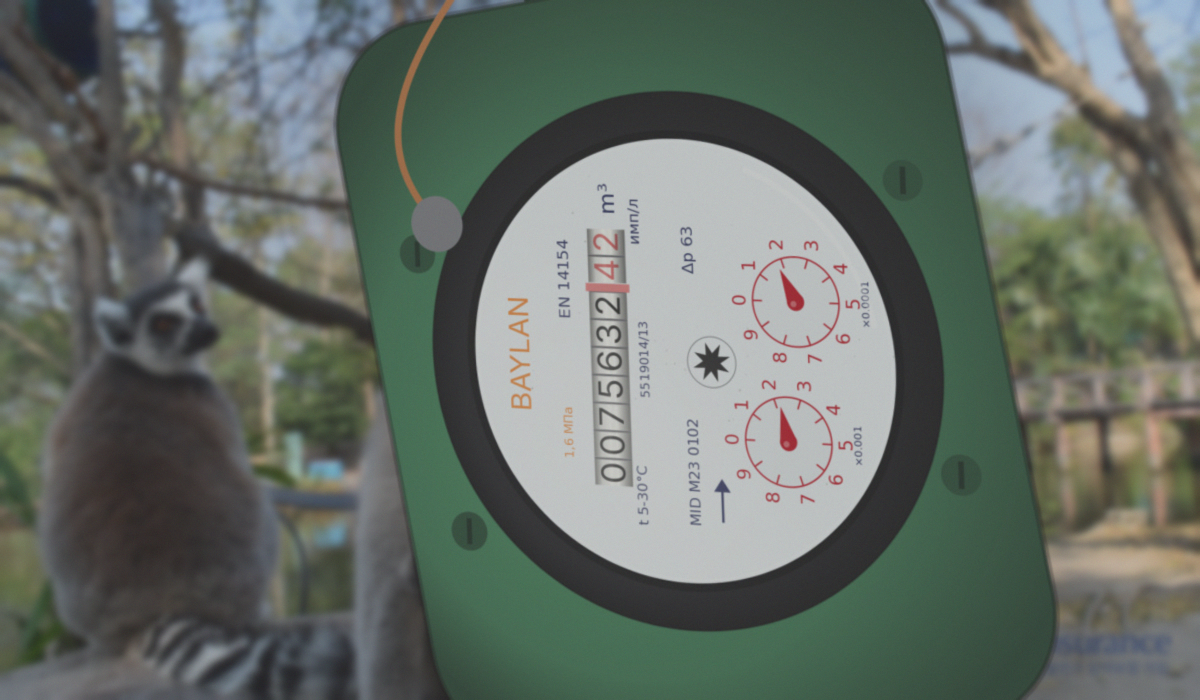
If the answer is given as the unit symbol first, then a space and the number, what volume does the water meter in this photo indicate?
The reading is m³ 75632.4221
